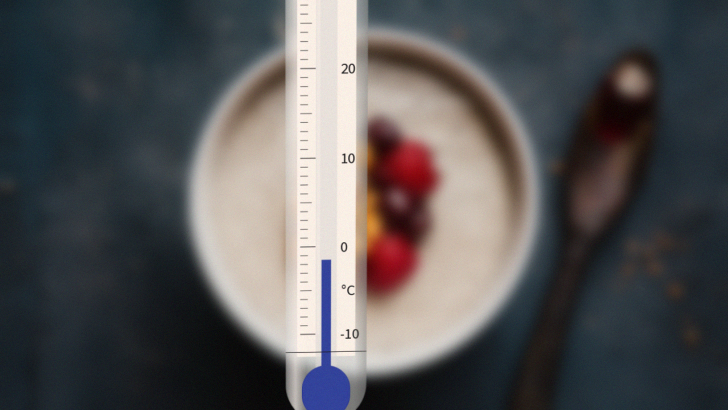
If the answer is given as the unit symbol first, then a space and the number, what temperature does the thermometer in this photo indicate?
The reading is °C -1.5
